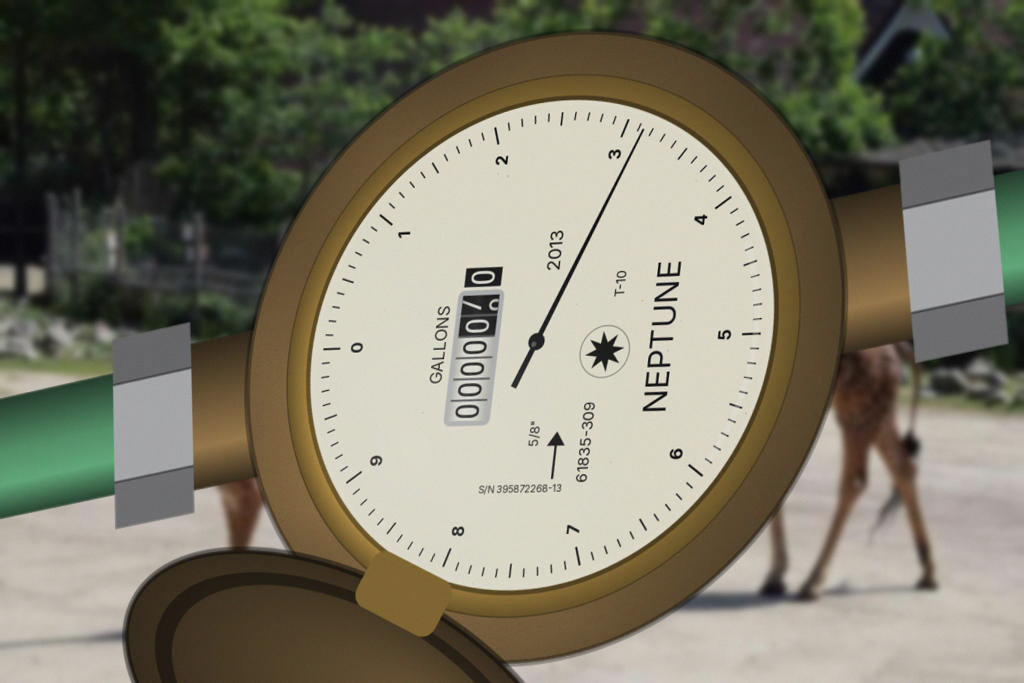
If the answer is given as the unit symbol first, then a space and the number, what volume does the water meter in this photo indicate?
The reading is gal 73.1
